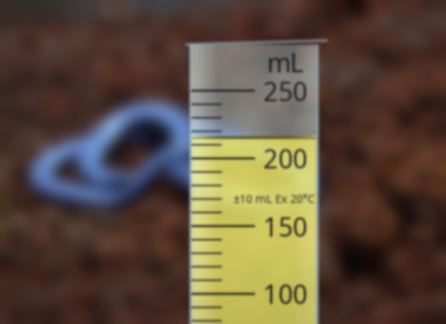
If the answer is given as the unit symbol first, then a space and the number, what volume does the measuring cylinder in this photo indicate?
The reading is mL 215
